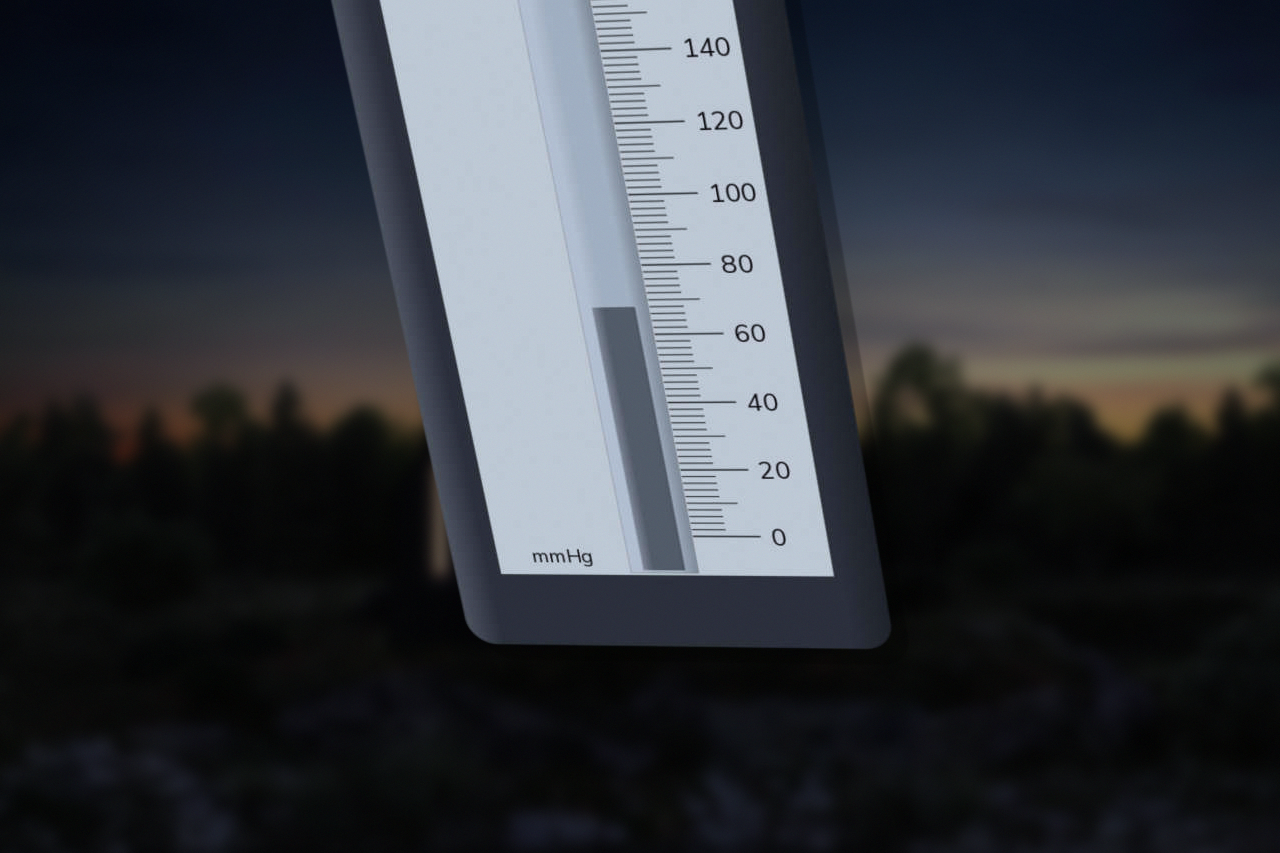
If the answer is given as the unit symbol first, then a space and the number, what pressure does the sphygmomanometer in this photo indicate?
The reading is mmHg 68
